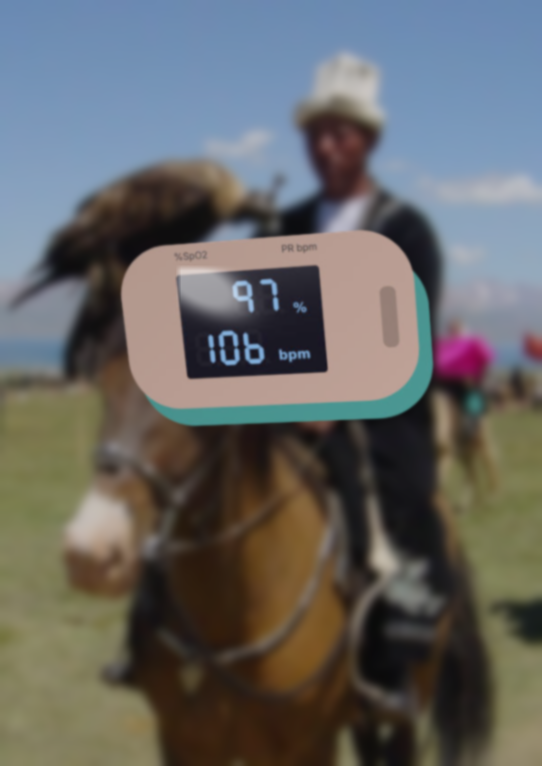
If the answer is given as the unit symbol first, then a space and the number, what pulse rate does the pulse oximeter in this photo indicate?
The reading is bpm 106
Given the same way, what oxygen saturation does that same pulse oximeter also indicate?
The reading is % 97
